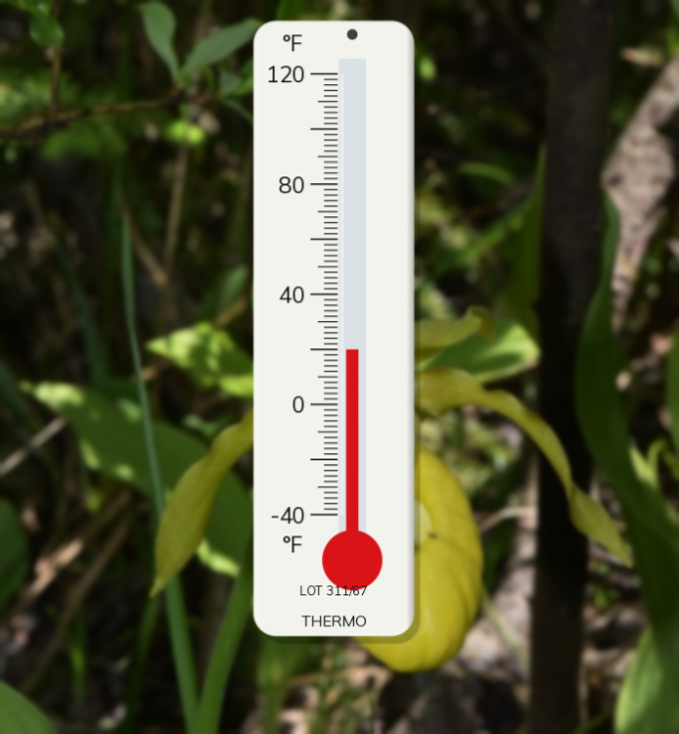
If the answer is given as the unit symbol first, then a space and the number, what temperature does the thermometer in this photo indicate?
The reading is °F 20
